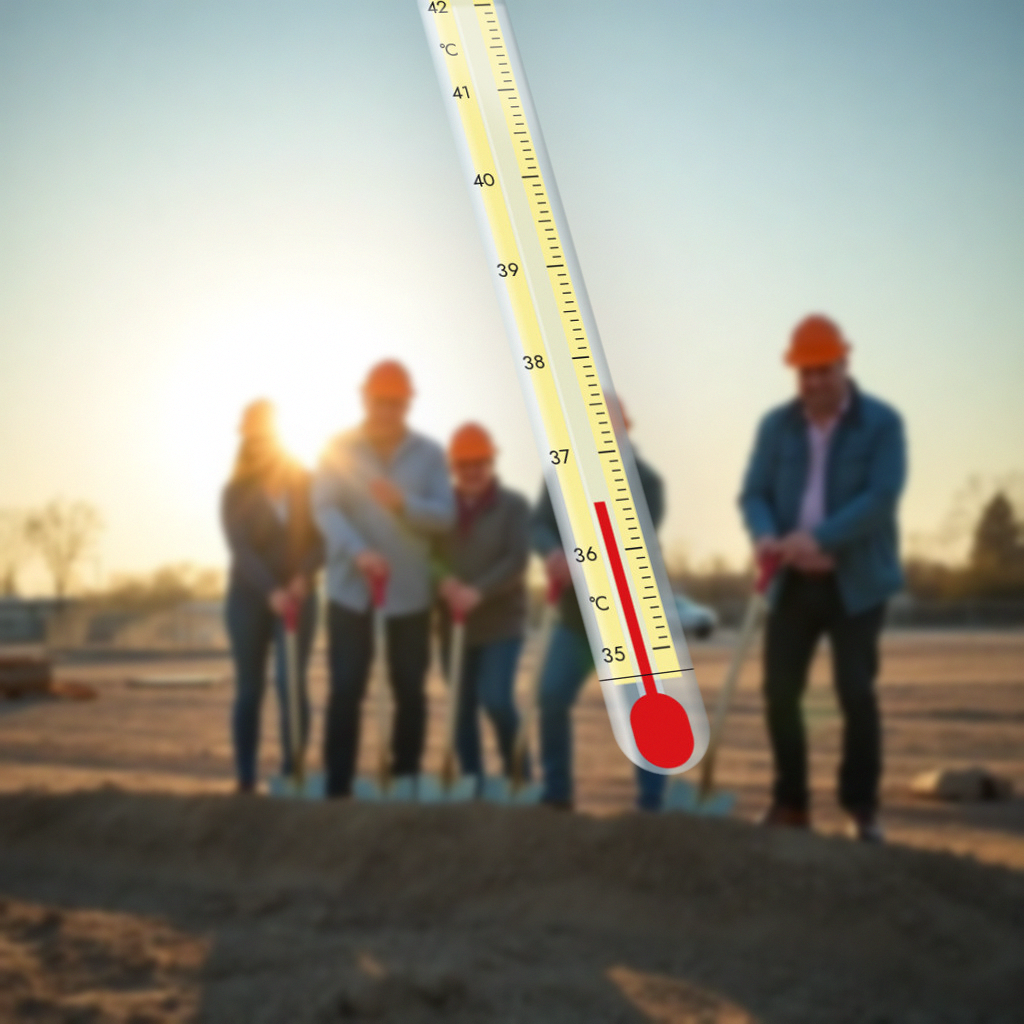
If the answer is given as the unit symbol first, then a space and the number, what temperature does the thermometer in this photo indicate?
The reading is °C 36.5
